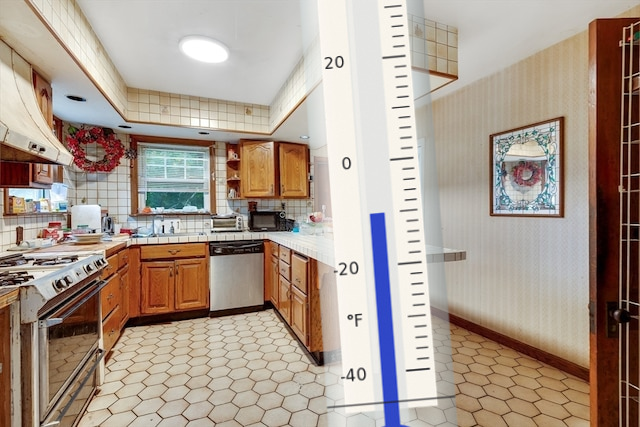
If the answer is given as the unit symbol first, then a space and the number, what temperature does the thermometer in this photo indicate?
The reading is °F -10
